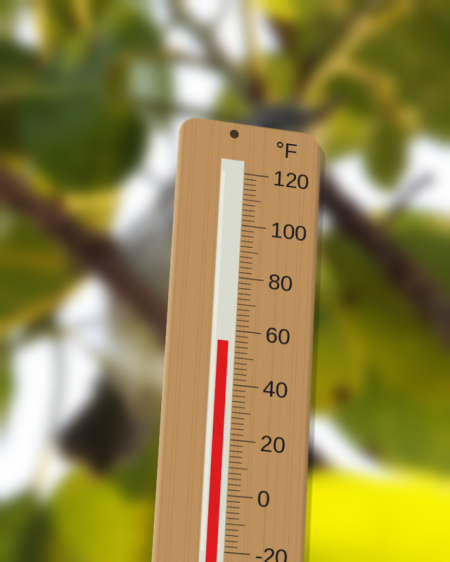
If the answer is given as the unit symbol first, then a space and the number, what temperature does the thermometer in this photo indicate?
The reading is °F 56
